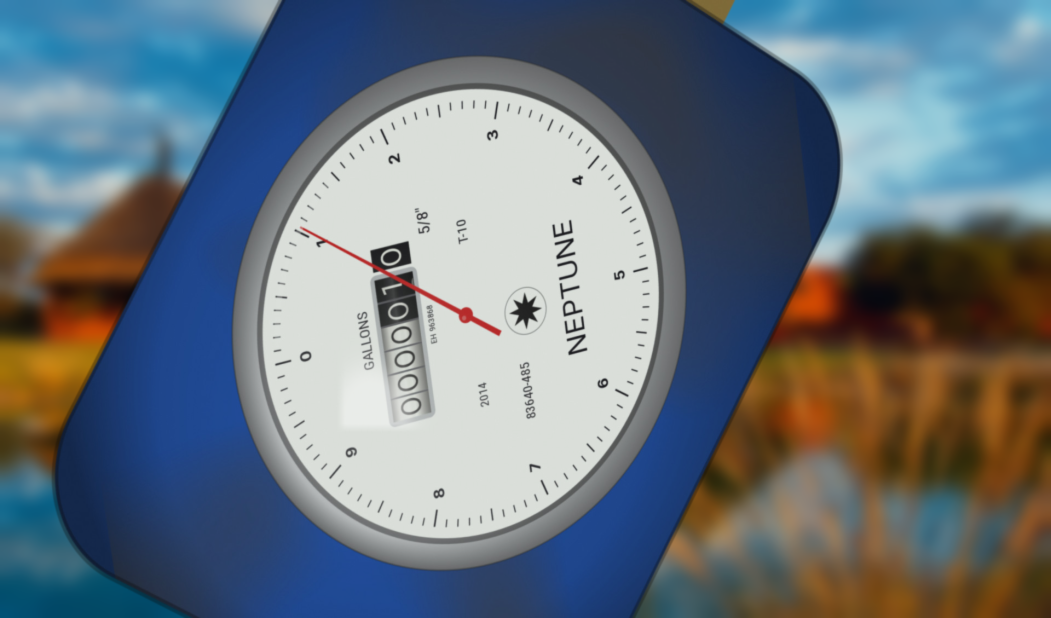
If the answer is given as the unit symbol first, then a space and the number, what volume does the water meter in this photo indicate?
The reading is gal 11.0
